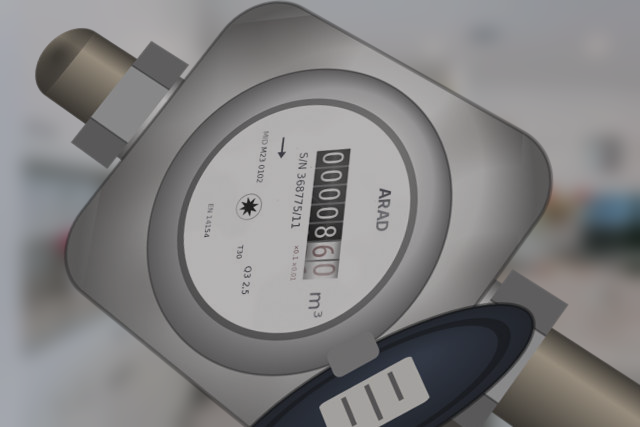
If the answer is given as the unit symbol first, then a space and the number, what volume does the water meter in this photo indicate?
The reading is m³ 8.60
